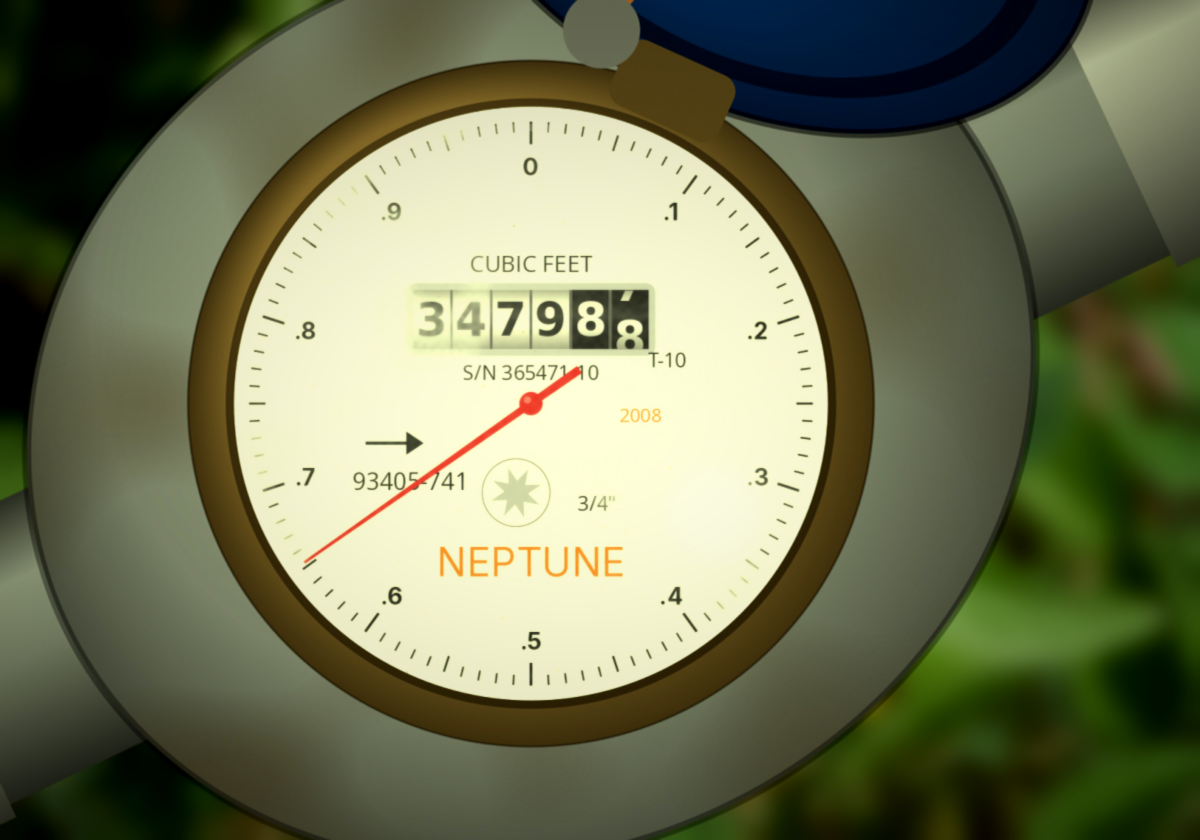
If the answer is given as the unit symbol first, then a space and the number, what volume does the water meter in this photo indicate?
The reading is ft³ 347987.65
